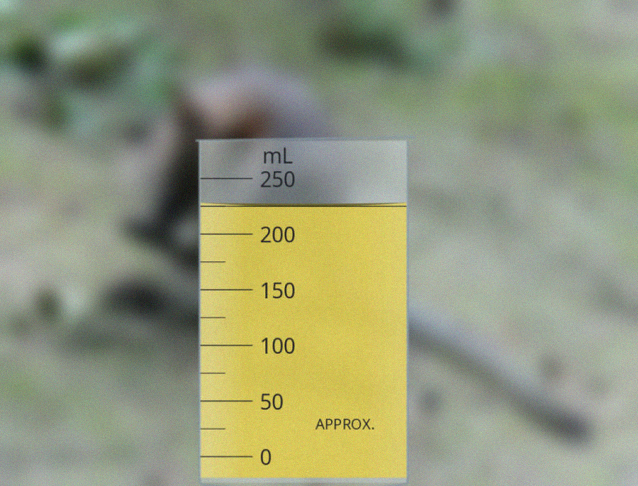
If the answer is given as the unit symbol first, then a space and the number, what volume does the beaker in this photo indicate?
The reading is mL 225
